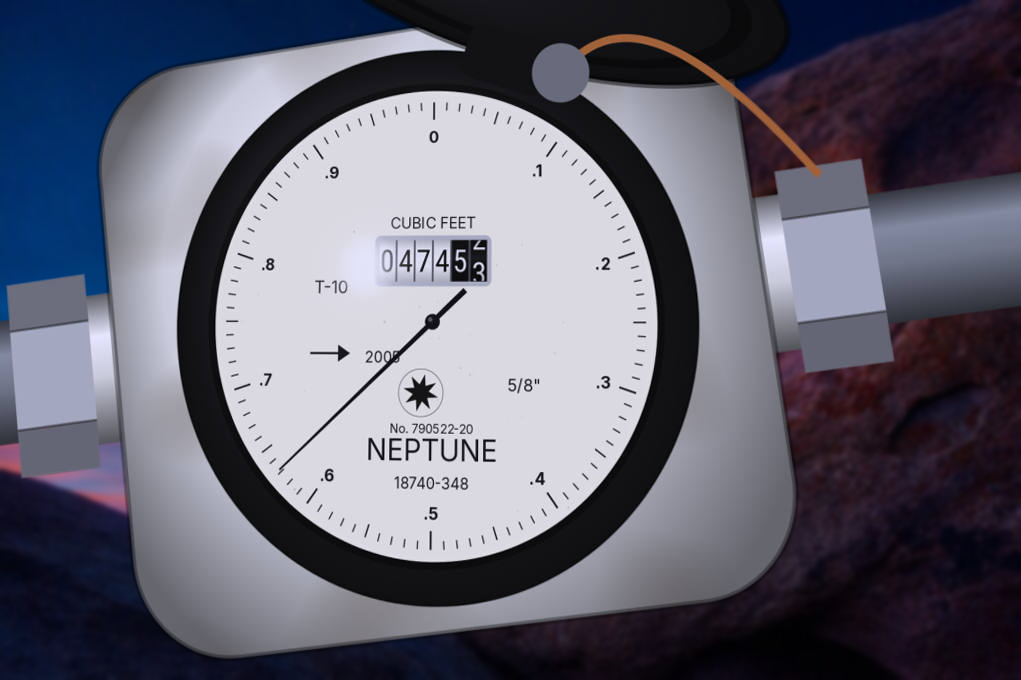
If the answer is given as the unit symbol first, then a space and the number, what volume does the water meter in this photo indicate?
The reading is ft³ 47452.63
